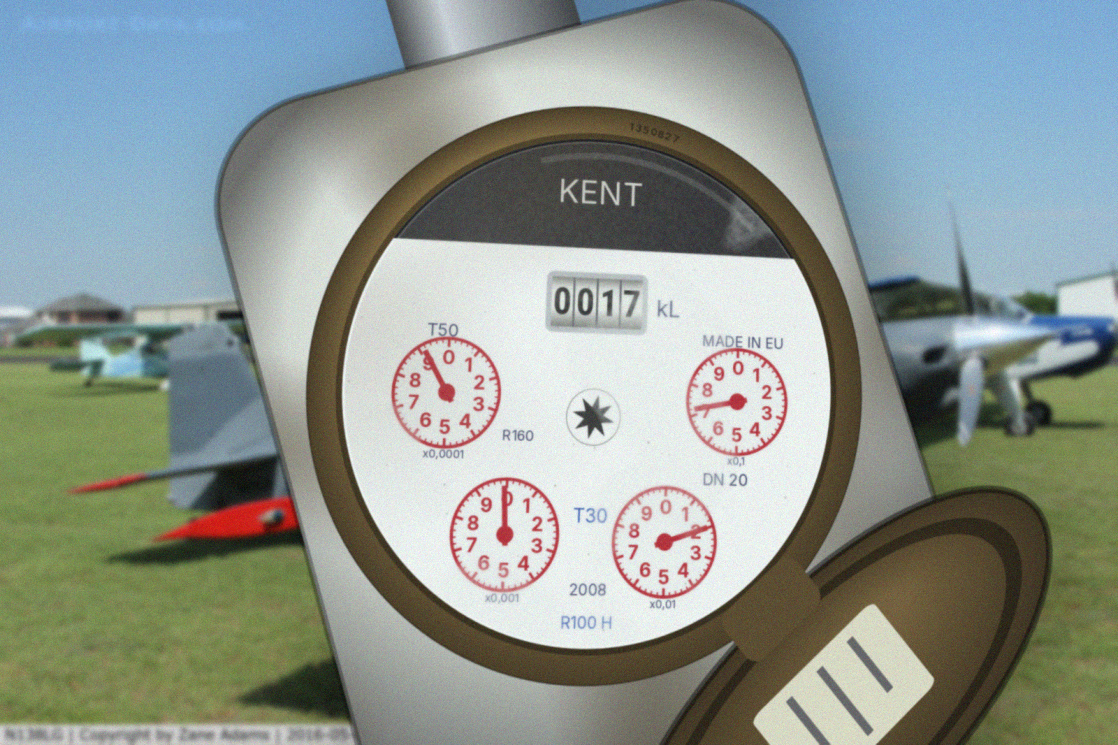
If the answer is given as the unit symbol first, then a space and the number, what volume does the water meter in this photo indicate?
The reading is kL 17.7199
